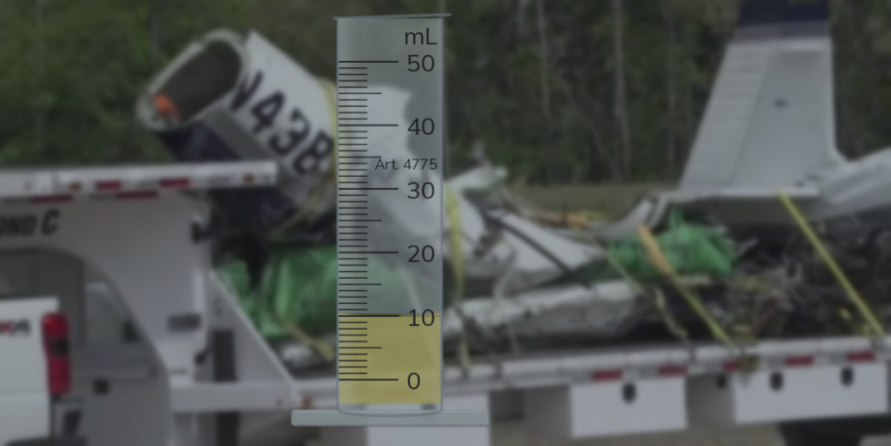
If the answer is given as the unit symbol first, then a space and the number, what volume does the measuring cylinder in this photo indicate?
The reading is mL 10
